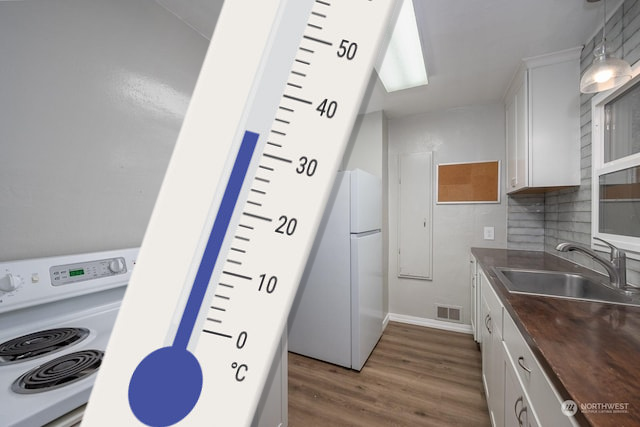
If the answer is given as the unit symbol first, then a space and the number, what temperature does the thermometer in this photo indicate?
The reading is °C 33
